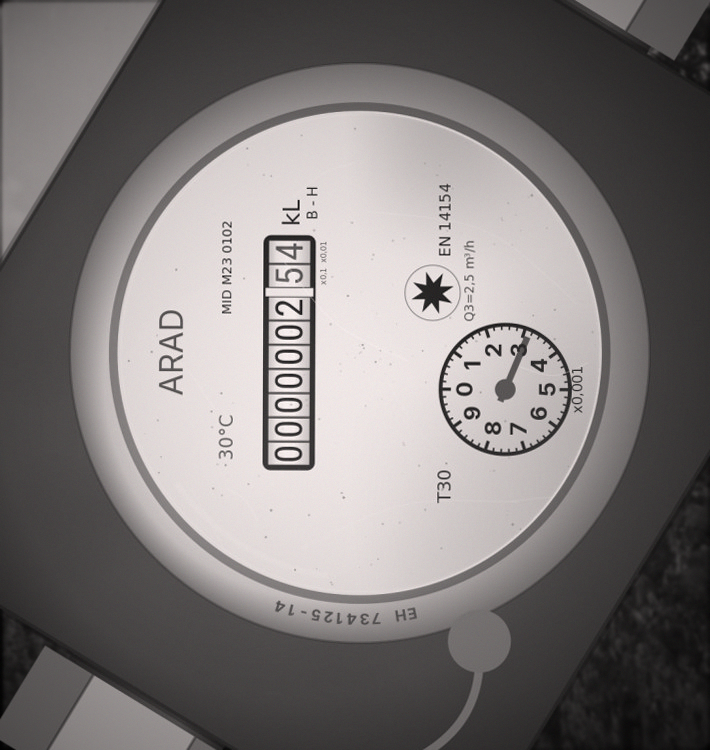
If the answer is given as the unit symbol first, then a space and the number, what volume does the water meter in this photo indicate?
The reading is kL 2.543
